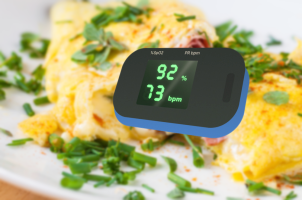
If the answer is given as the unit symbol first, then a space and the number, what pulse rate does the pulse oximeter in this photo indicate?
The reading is bpm 73
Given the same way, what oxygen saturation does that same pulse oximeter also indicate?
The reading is % 92
